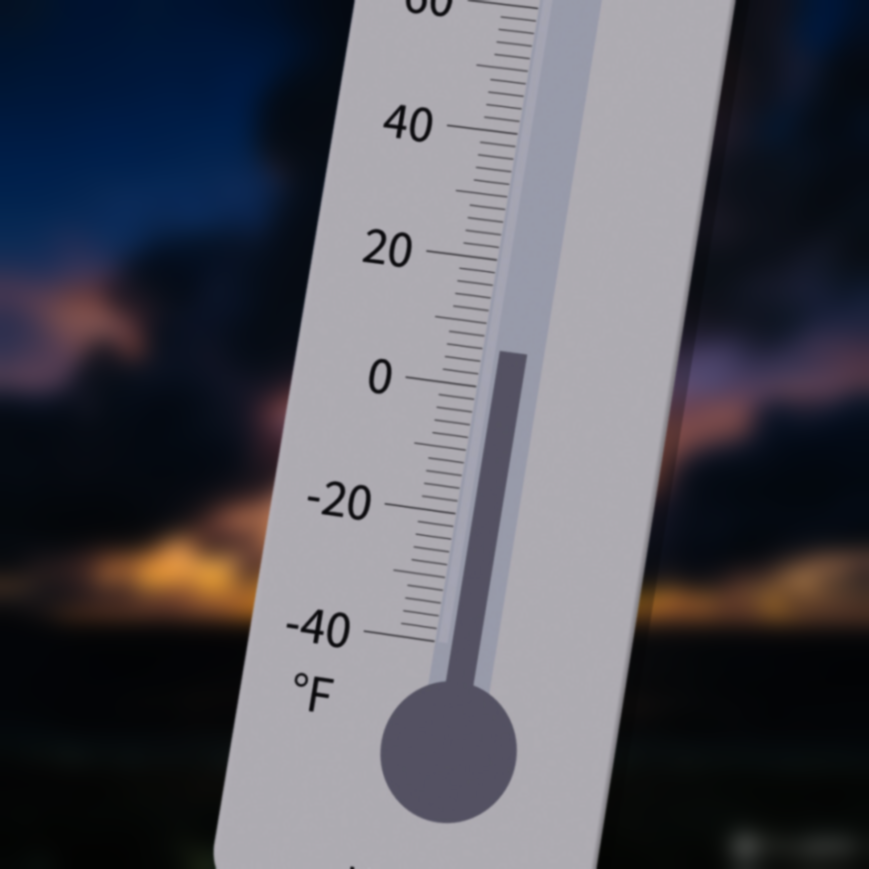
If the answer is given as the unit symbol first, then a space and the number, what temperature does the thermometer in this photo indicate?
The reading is °F 6
